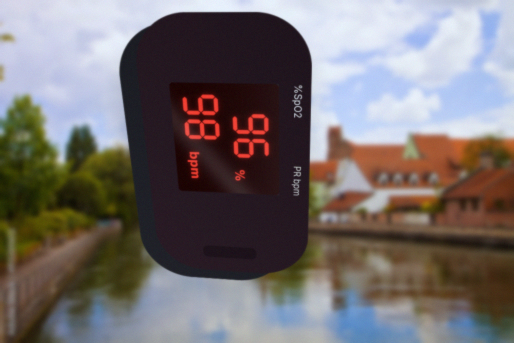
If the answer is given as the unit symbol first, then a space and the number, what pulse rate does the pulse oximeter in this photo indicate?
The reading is bpm 98
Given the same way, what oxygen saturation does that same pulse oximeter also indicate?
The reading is % 96
